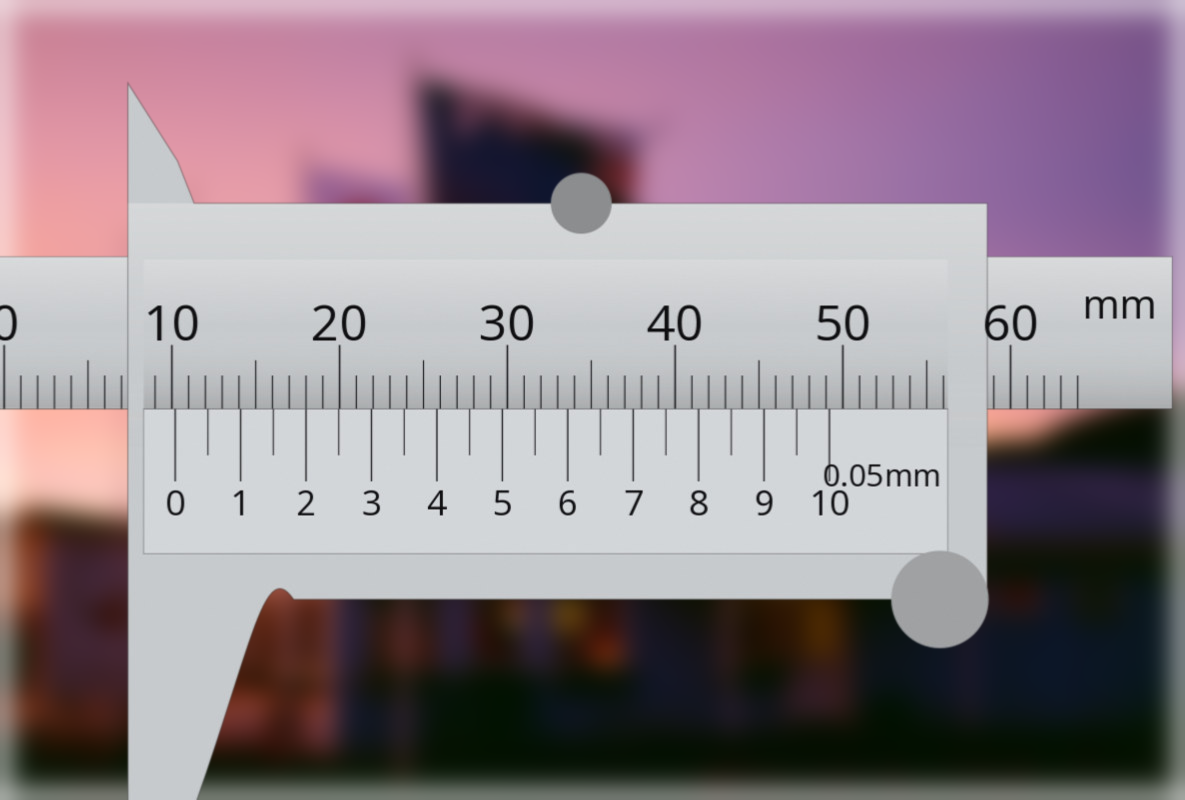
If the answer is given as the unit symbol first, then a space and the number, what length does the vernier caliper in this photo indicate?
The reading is mm 10.2
